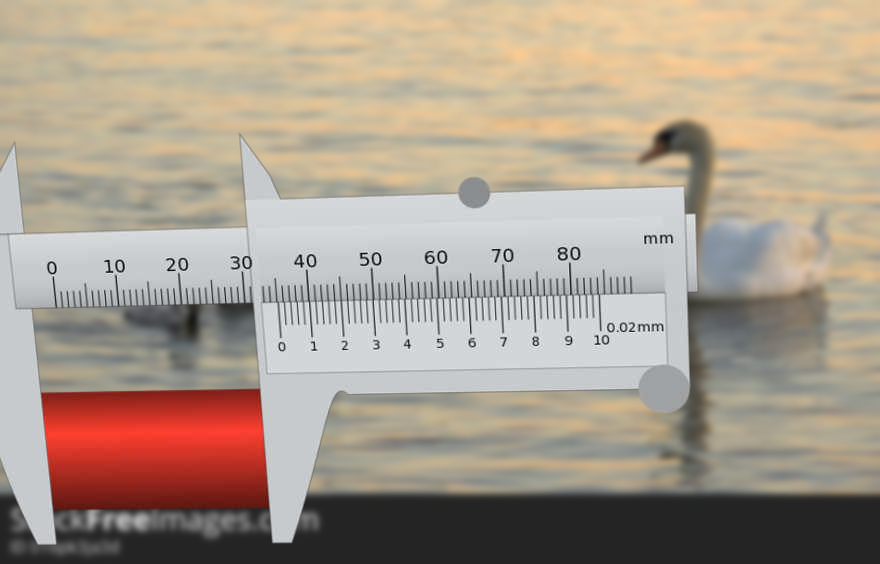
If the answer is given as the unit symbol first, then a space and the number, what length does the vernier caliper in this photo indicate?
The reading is mm 35.2
